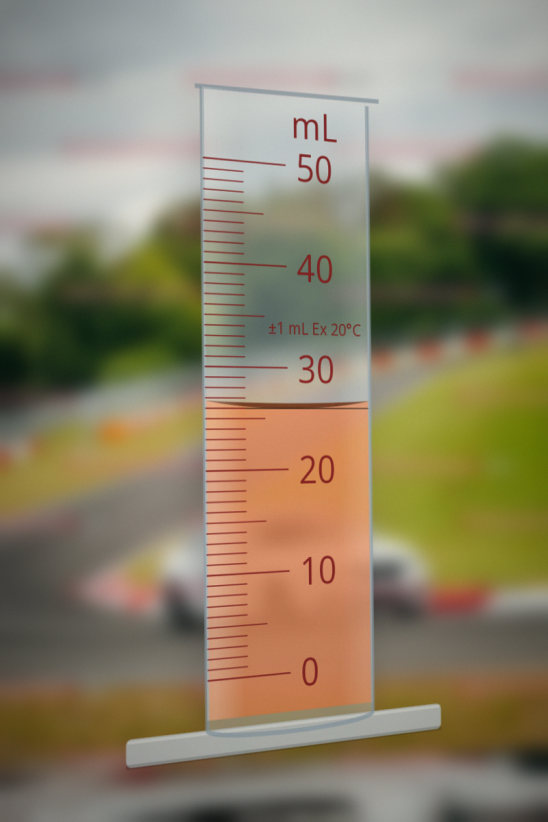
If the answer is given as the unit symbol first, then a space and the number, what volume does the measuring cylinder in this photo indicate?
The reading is mL 26
